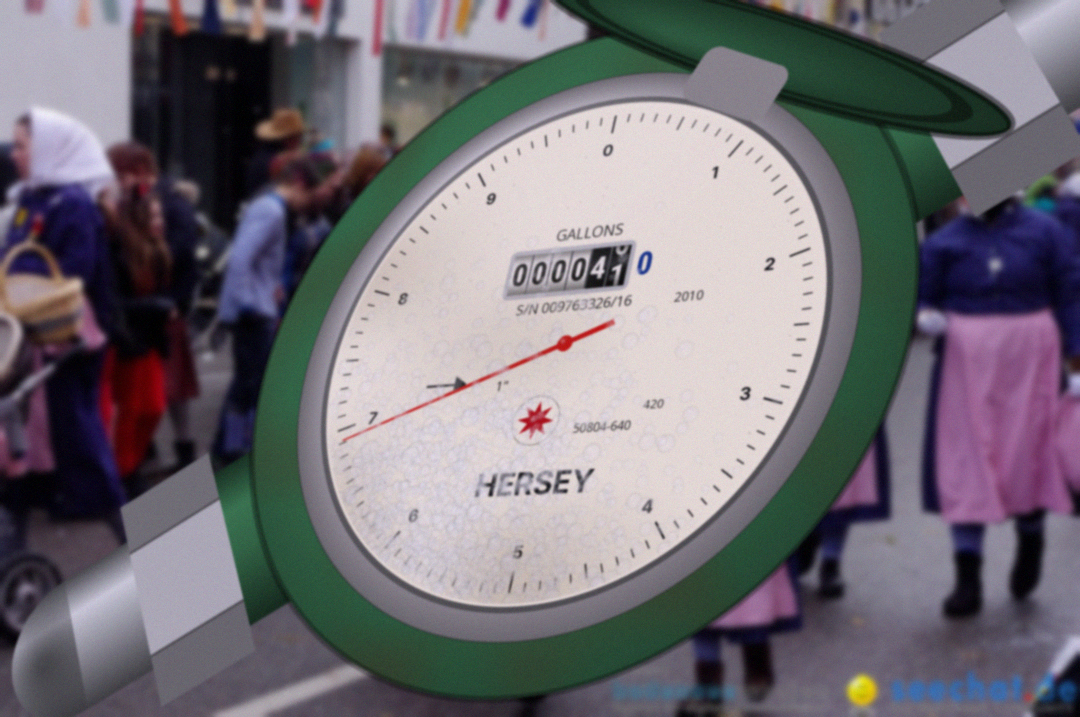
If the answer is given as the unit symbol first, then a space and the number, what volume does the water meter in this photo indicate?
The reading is gal 406.9
